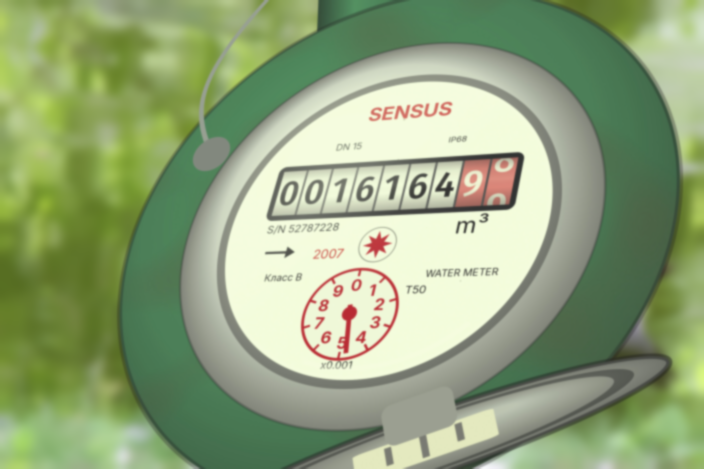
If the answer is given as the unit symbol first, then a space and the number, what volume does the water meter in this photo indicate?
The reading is m³ 16164.984
